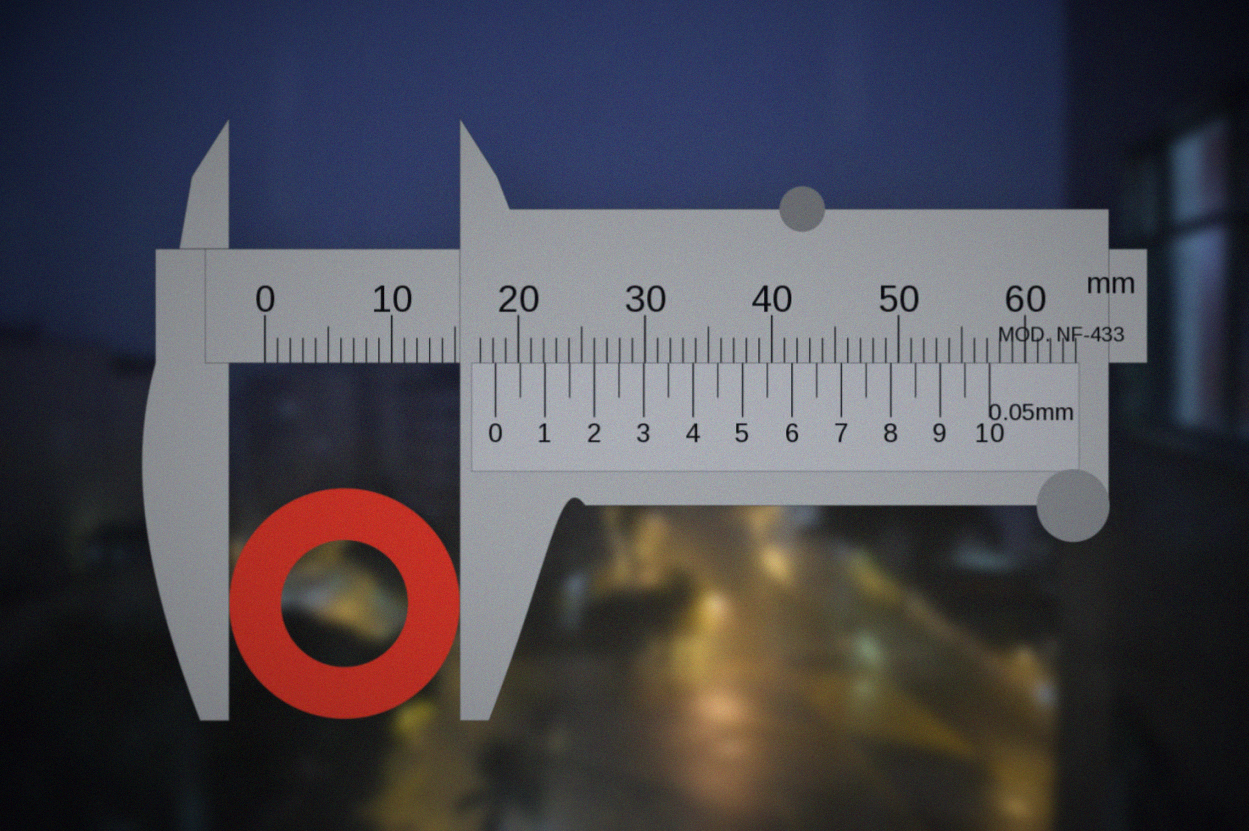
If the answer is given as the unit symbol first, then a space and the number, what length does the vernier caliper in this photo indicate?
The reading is mm 18.2
